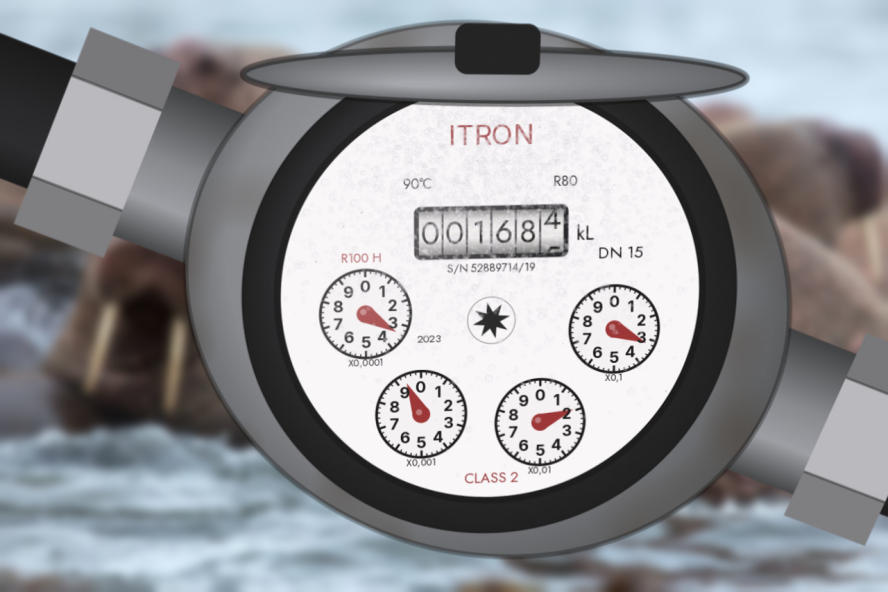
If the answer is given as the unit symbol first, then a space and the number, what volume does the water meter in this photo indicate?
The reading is kL 1684.3193
